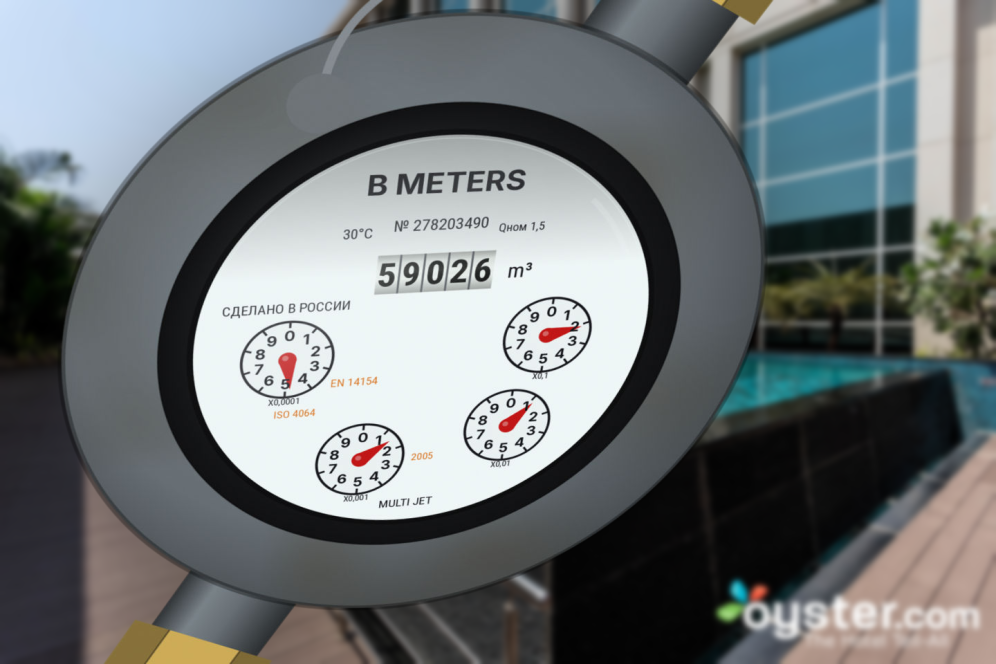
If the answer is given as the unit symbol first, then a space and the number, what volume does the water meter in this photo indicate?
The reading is m³ 59026.2114
